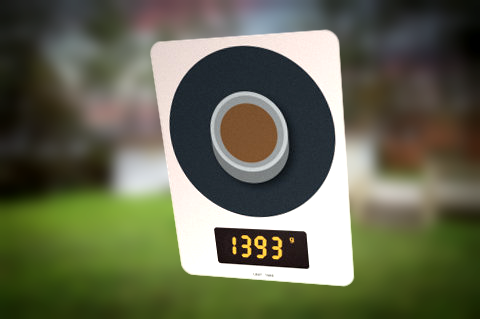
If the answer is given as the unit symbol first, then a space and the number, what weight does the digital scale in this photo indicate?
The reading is g 1393
